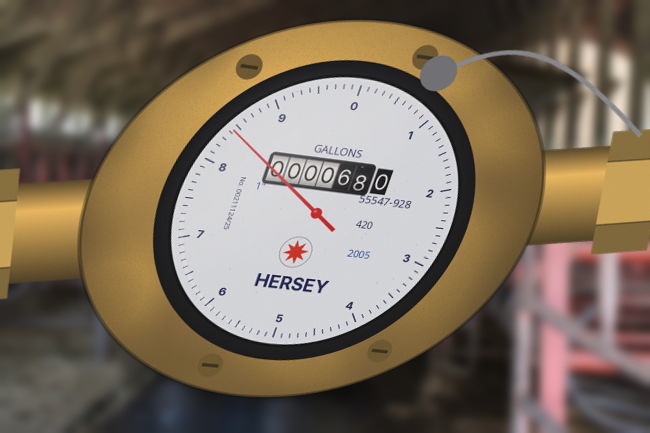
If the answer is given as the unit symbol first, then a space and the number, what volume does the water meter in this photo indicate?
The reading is gal 678.4
